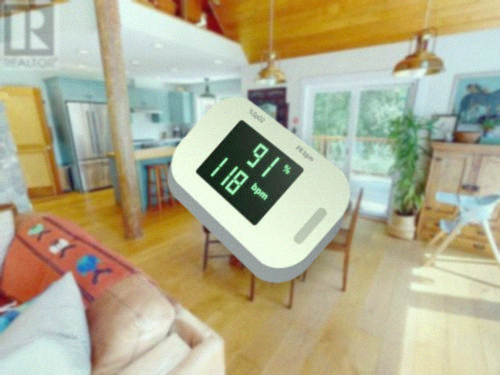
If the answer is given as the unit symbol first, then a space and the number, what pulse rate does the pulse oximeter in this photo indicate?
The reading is bpm 118
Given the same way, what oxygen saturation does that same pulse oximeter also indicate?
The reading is % 91
